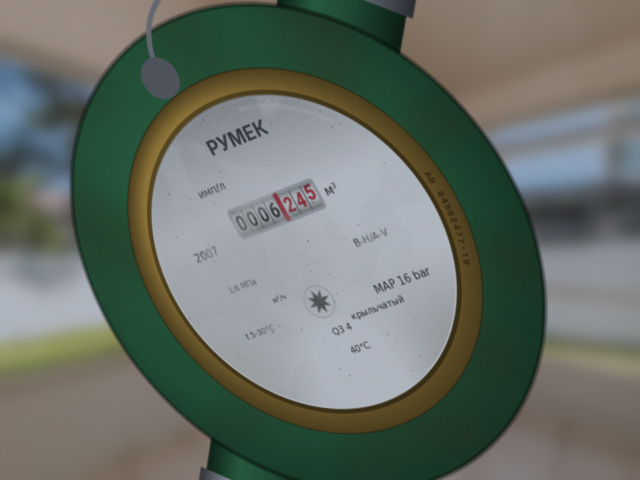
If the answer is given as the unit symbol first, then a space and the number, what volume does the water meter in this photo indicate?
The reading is m³ 6.245
